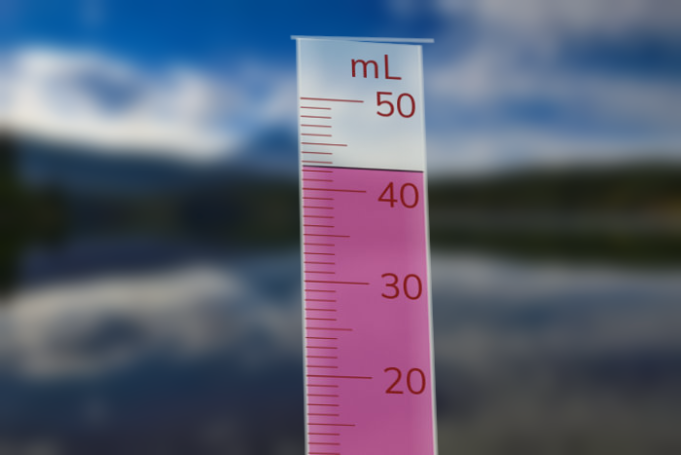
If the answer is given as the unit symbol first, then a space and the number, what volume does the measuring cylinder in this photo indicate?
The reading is mL 42.5
